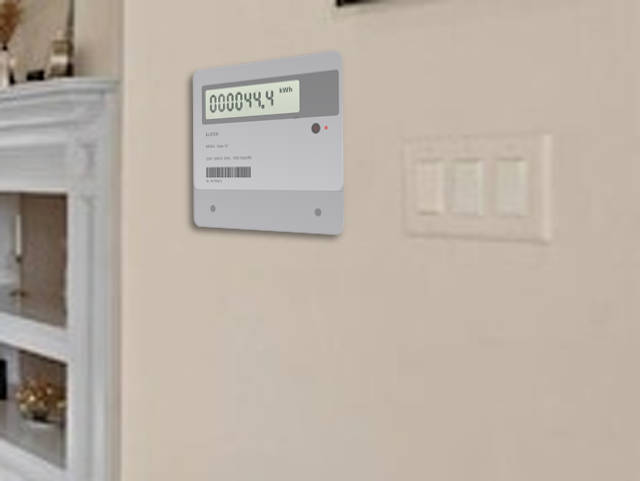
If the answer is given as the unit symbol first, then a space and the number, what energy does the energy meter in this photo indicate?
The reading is kWh 44.4
